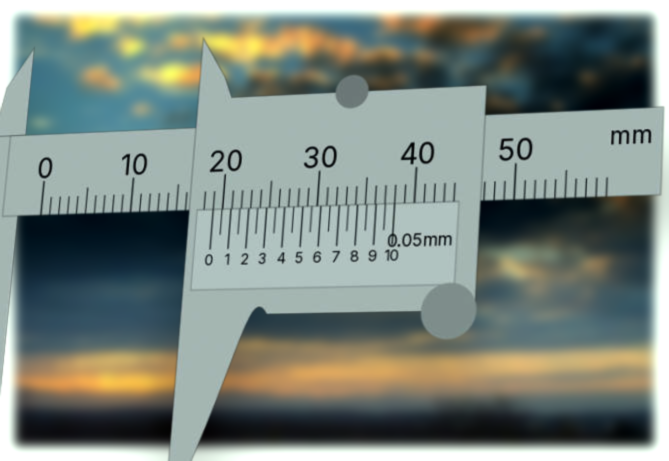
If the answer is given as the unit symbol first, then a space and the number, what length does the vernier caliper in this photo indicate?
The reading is mm 19.0
